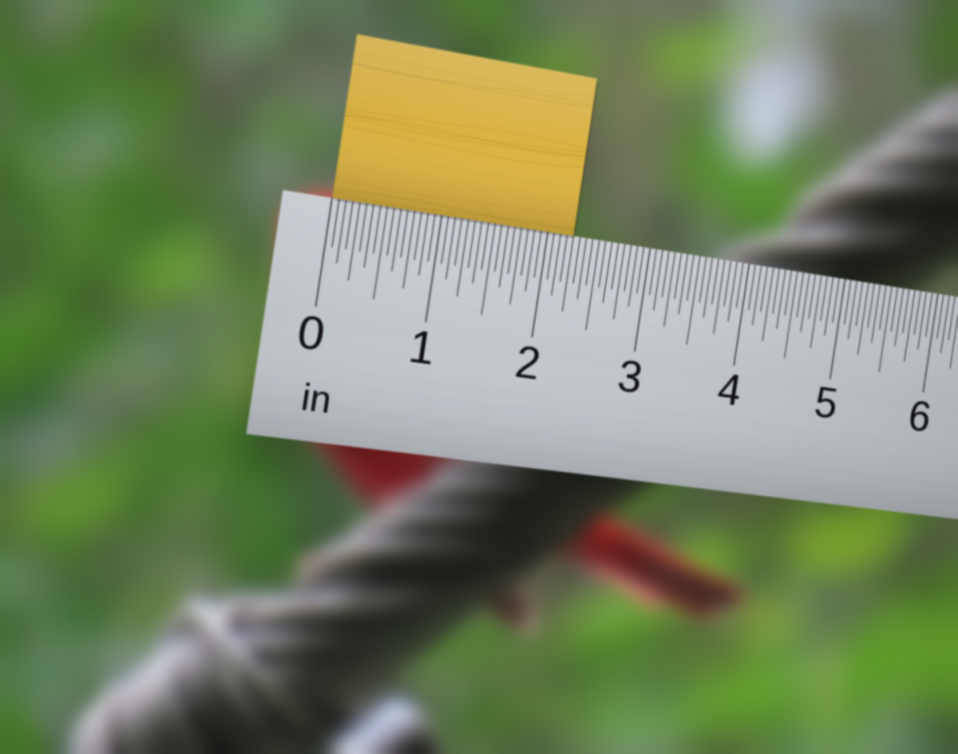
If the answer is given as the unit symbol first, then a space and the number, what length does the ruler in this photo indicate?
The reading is in 2.25
